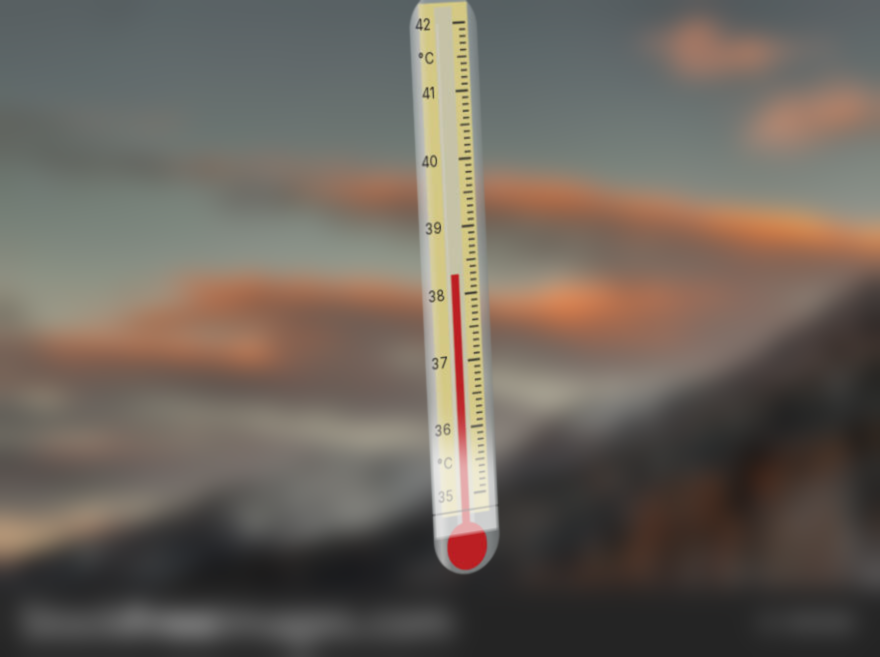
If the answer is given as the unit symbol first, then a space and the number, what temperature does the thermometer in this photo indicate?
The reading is °C 38.3
